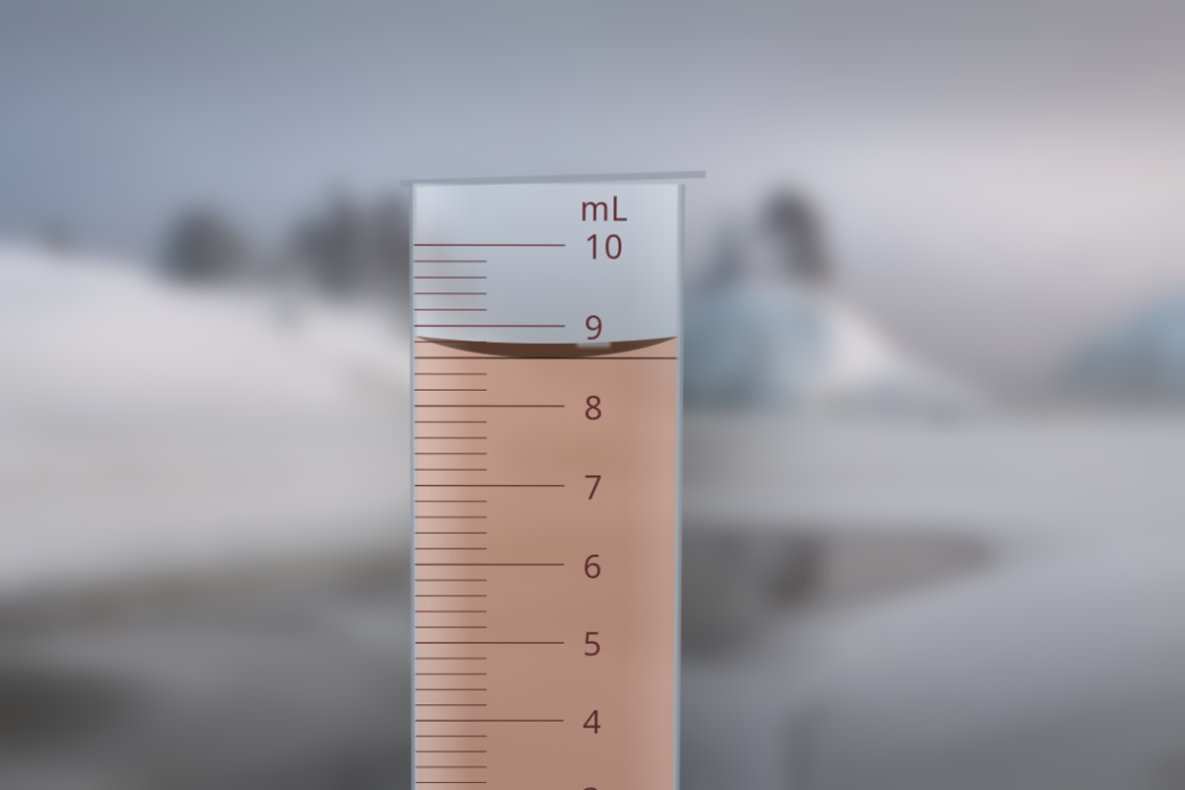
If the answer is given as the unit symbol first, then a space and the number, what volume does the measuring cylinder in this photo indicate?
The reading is mL 8.6
